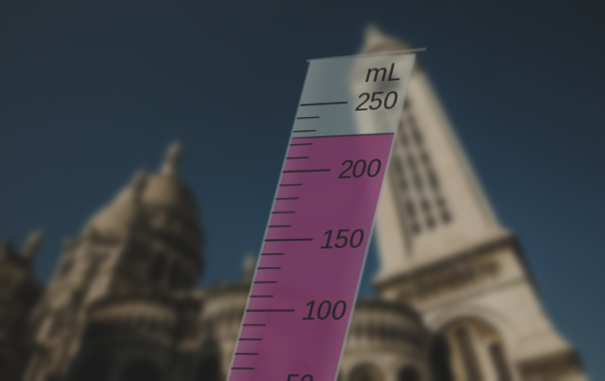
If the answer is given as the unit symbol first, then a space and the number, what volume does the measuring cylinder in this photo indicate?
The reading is mL 225
